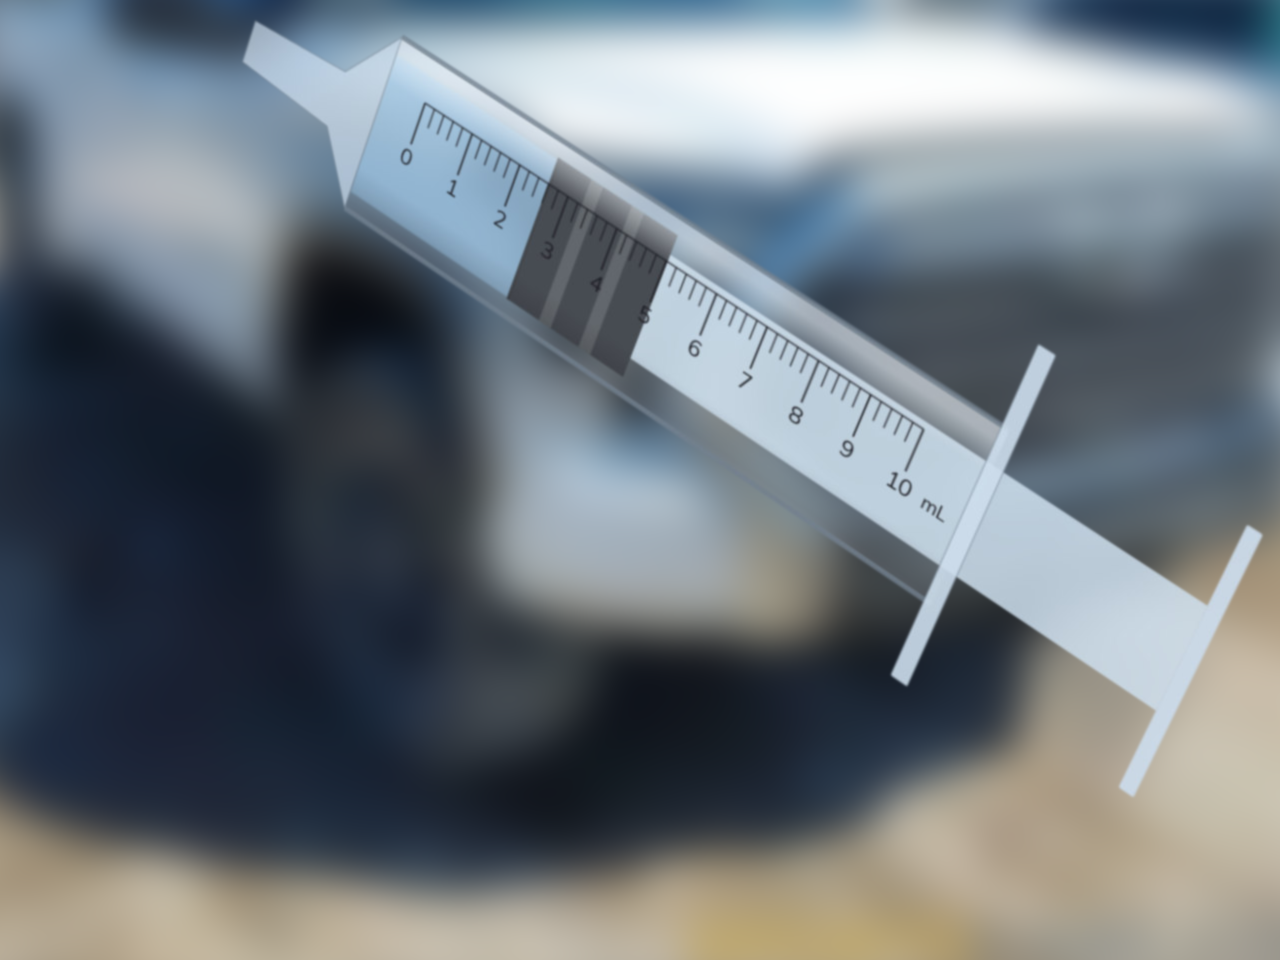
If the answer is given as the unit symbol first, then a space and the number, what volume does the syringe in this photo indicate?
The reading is mL 2.6
